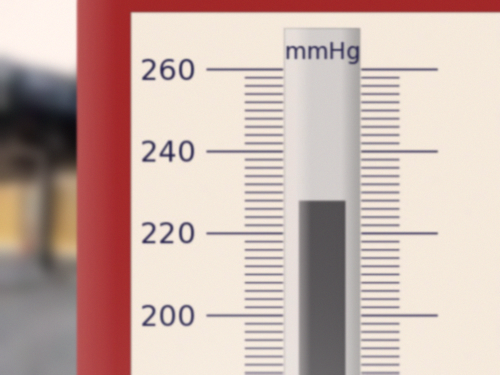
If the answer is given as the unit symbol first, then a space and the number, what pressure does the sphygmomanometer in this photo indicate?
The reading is mmHg 228
